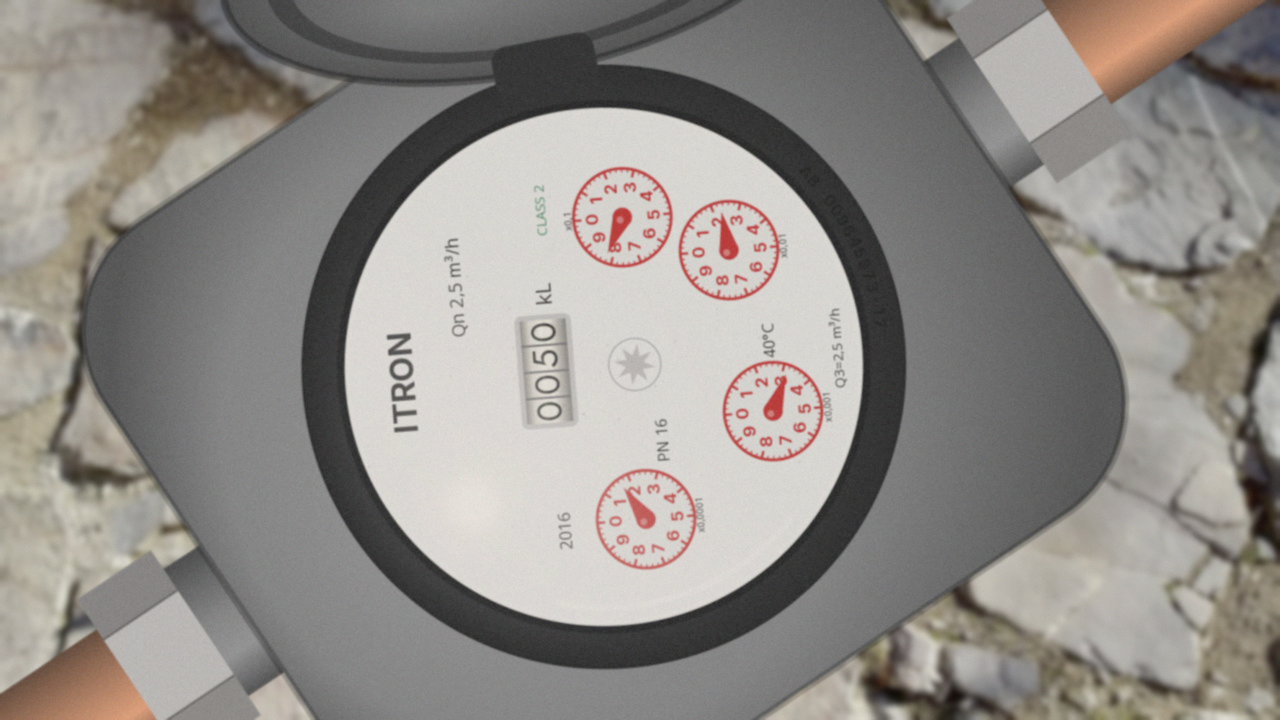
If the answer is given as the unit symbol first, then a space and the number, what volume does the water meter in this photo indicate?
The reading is kL 50.8231
